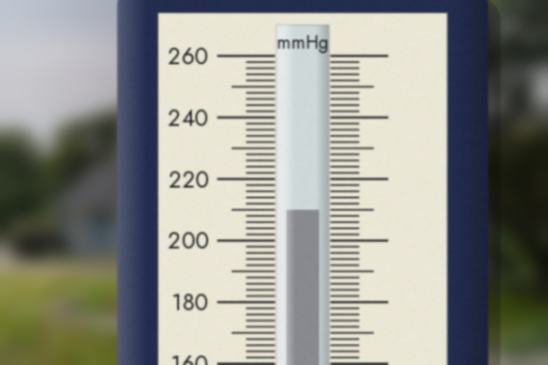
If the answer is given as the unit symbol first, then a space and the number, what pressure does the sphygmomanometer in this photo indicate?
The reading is mmHg 210
